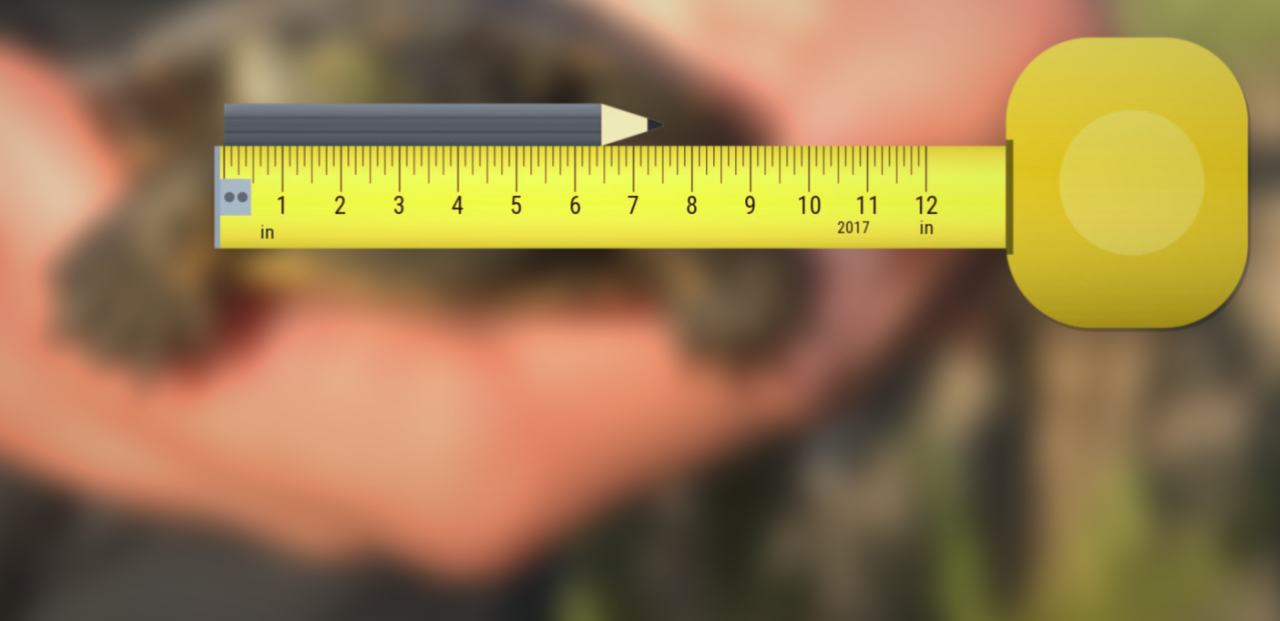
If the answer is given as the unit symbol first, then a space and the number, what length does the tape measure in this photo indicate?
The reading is in 7.5
